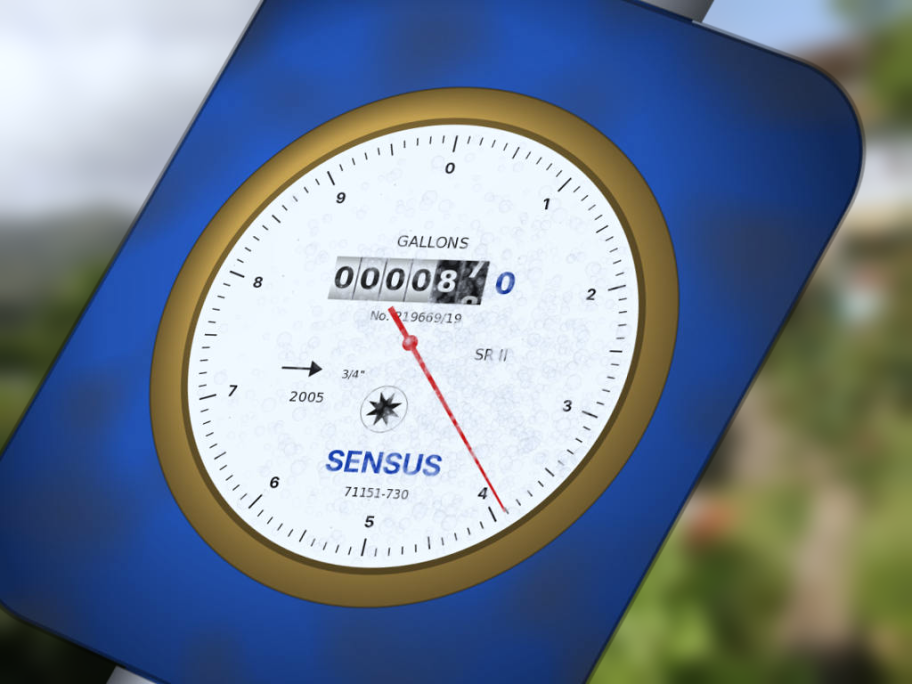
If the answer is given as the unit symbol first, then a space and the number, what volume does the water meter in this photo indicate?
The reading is gal 873.9
